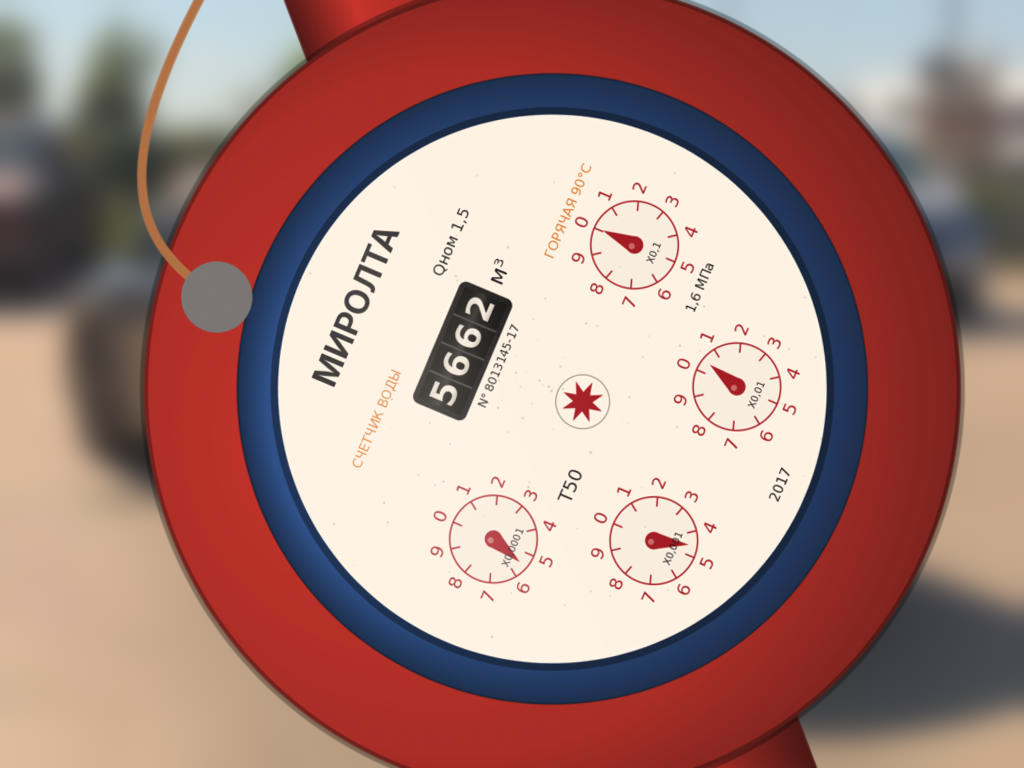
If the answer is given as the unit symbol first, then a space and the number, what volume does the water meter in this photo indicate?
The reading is m³ 5662.0045
